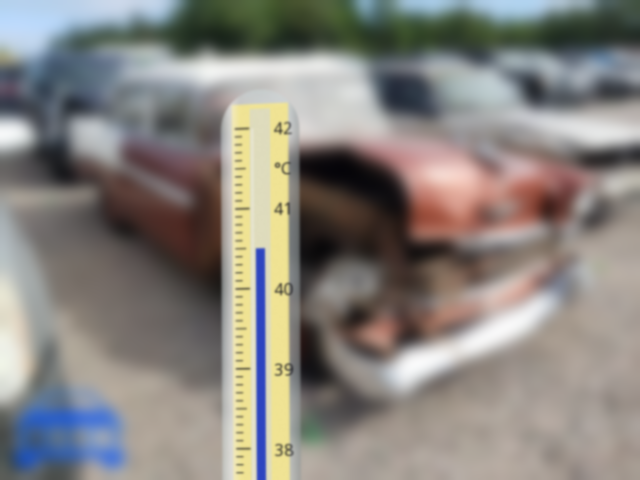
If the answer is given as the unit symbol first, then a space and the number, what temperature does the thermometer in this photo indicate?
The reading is °C 40.5
